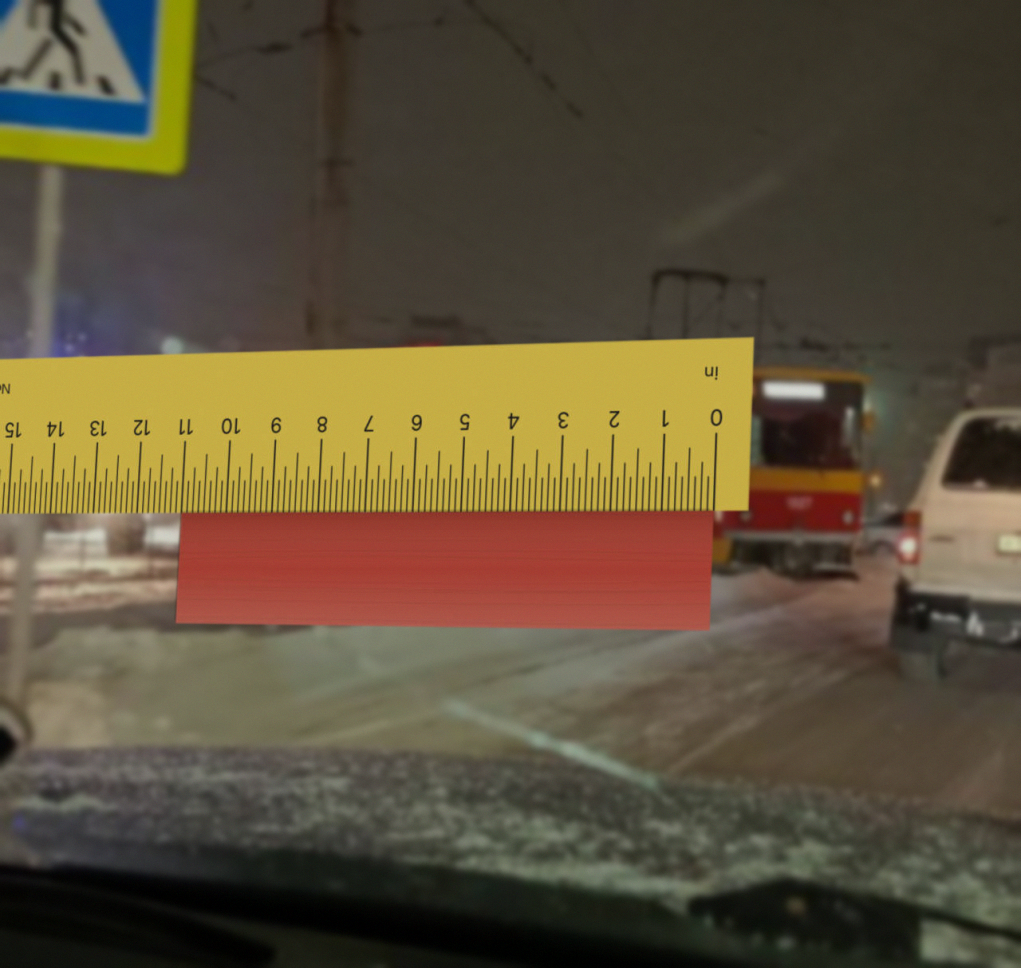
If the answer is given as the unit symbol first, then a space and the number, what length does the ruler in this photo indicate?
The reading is in 11
